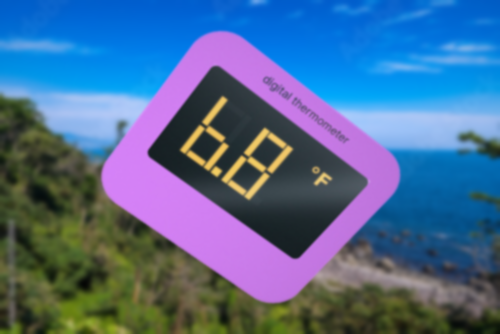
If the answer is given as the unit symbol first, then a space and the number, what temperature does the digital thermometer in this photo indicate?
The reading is °F 6.8
